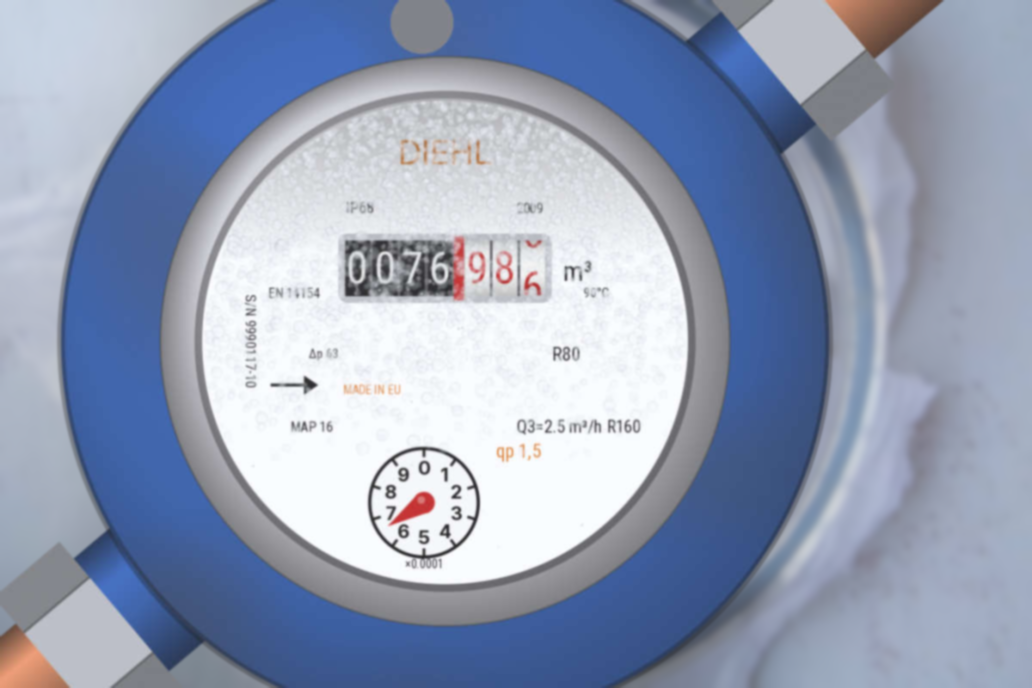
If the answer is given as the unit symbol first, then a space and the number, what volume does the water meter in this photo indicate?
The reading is m³ 76.9856
